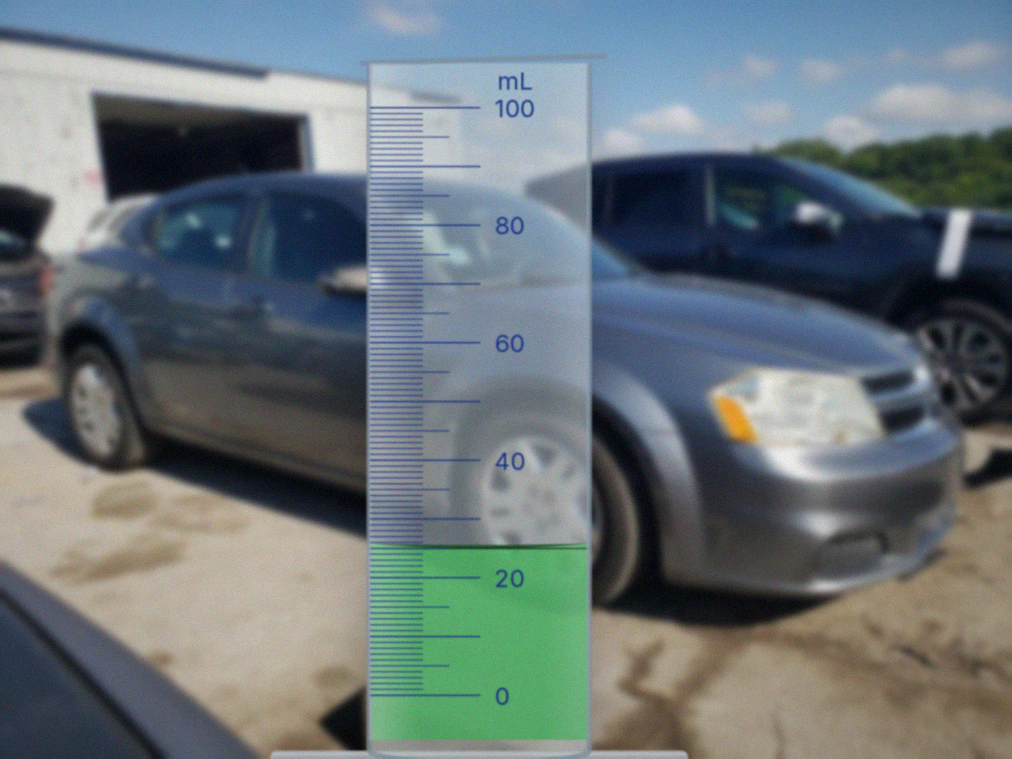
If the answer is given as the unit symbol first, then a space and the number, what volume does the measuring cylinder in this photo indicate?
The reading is mL 25
